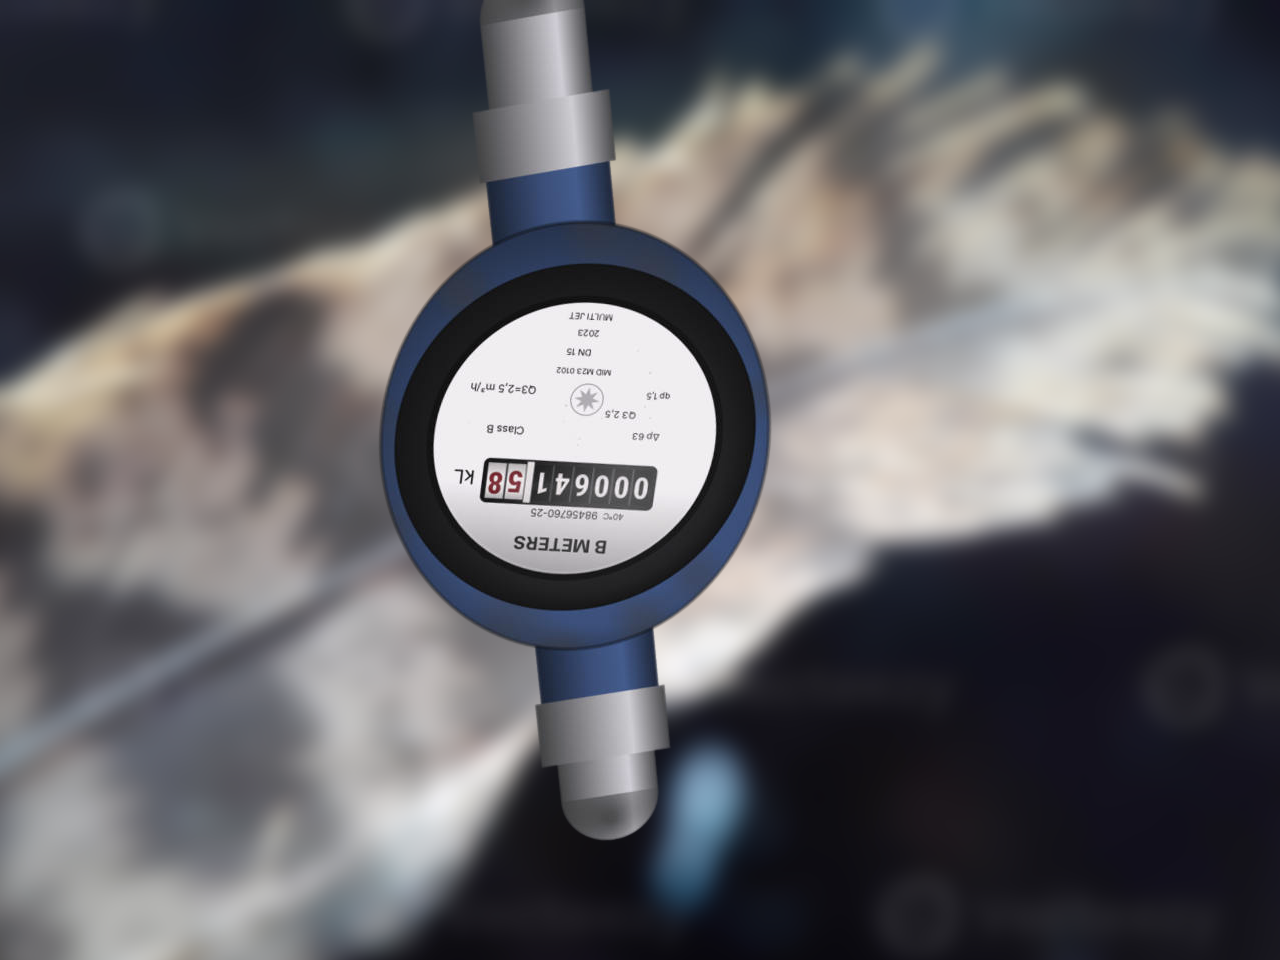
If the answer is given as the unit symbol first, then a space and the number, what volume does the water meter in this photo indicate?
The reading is kL 641.58
